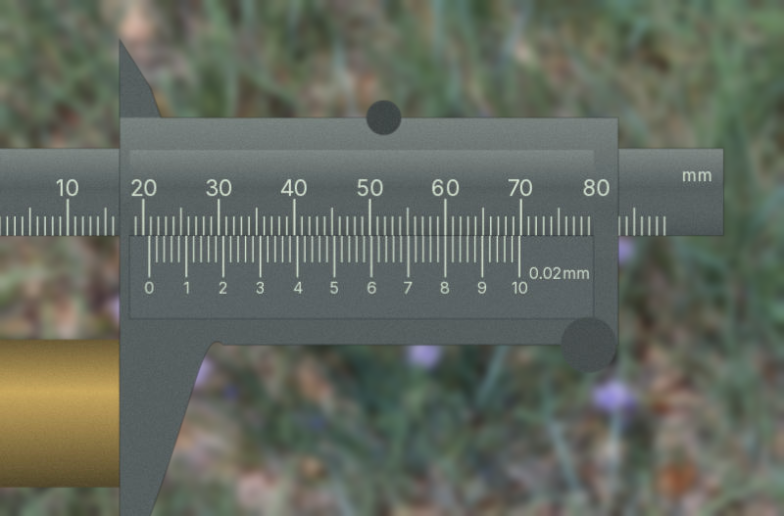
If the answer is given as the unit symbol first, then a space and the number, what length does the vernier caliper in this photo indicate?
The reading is mm 20.8
